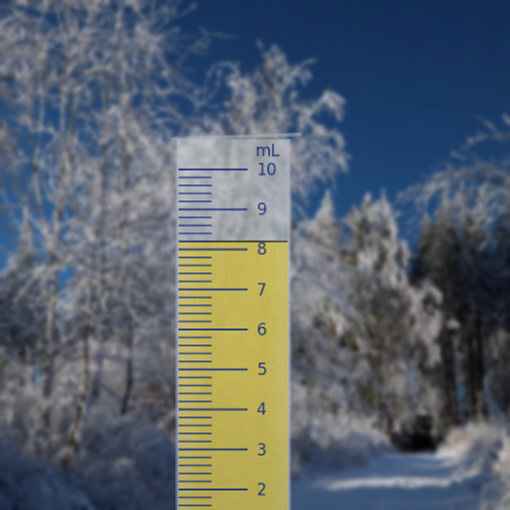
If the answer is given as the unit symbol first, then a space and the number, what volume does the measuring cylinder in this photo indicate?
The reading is mL 8.2
